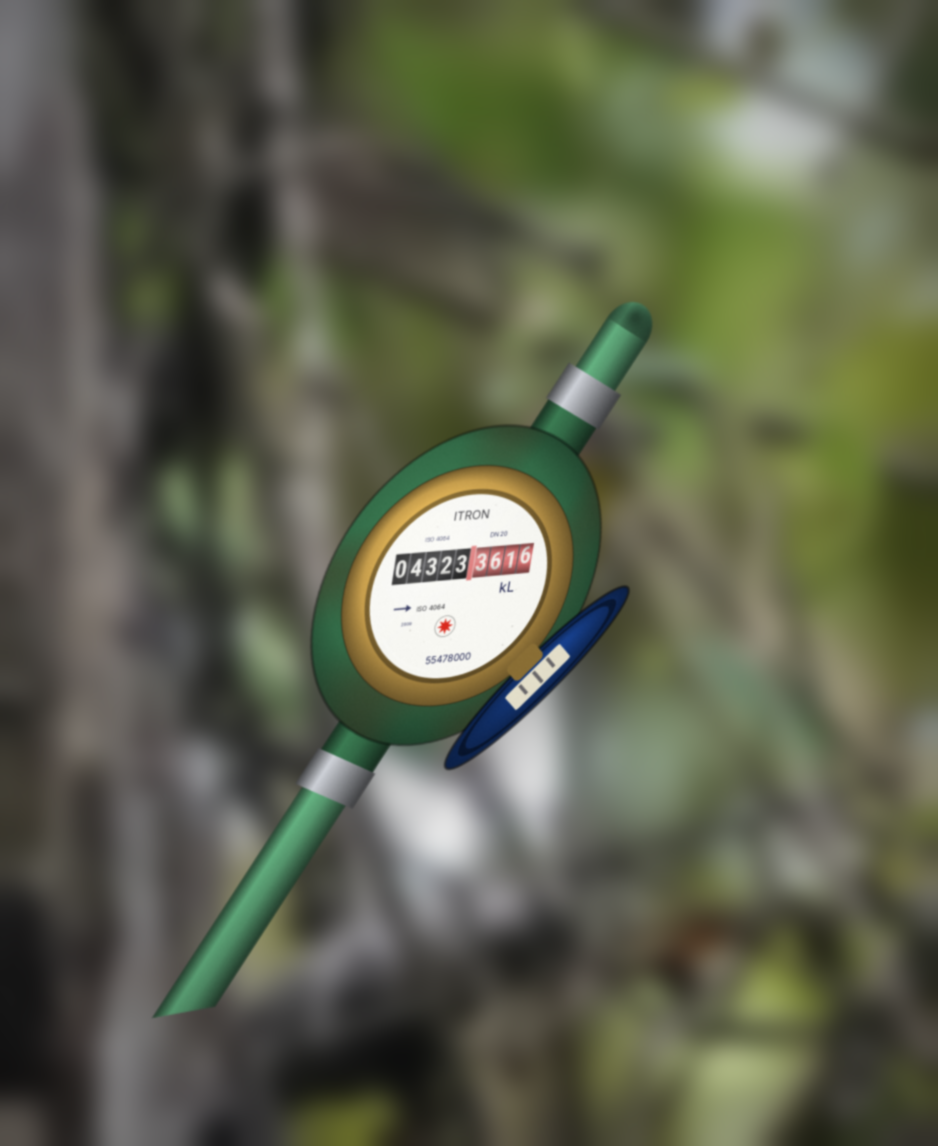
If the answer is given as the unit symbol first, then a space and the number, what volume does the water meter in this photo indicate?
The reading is kL 4323.3616
